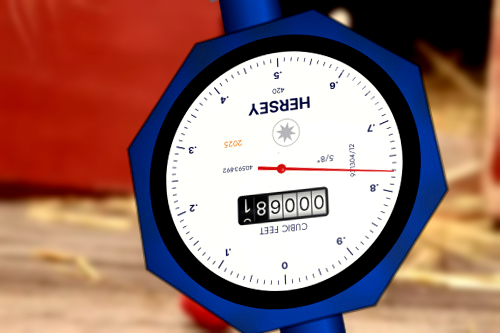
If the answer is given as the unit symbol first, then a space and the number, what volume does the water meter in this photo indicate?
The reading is ft³ 680.77
